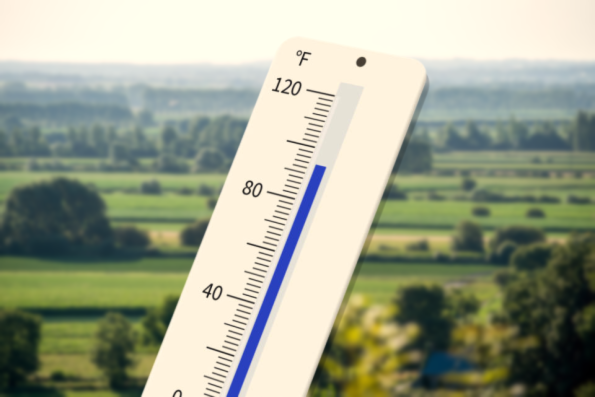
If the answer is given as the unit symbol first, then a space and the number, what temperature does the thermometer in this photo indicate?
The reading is °F 94
